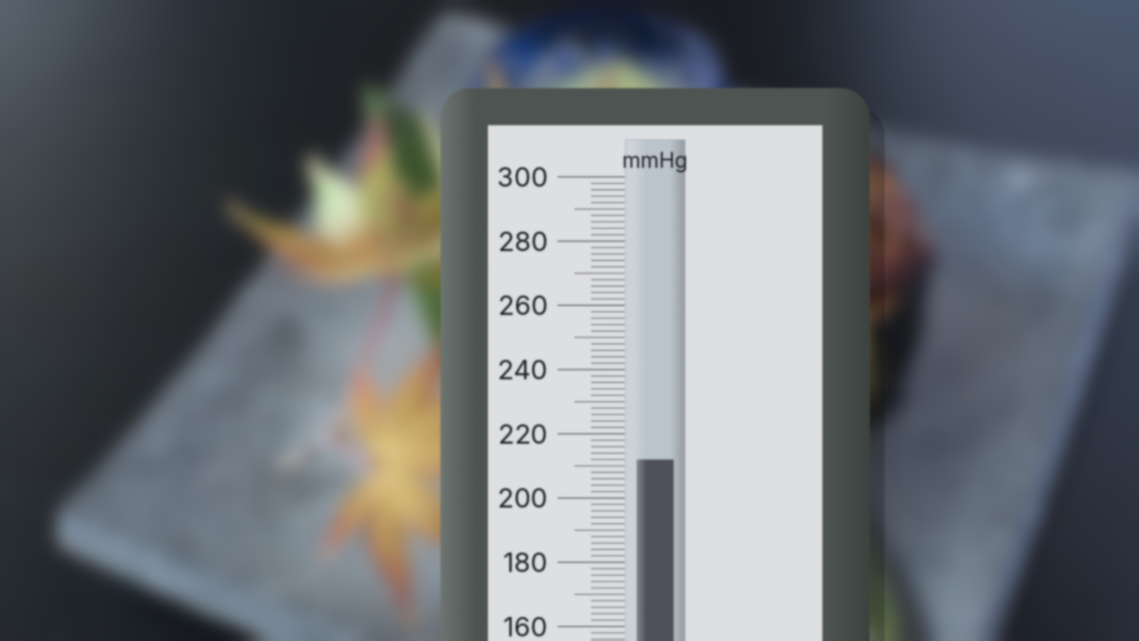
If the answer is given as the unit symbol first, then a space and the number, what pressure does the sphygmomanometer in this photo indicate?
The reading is mmHg 212
